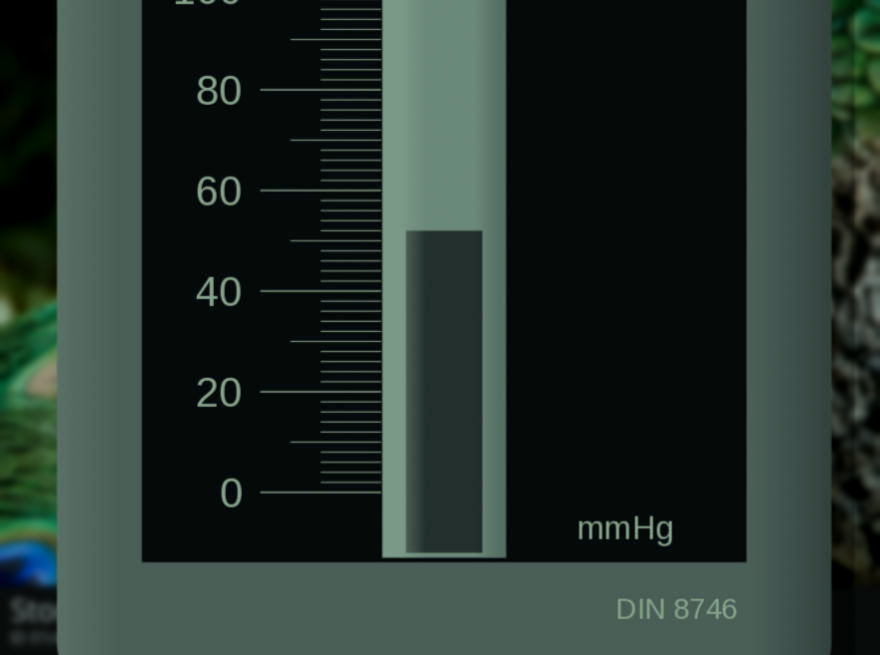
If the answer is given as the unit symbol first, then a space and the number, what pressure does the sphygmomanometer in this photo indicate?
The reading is mmHg 52
